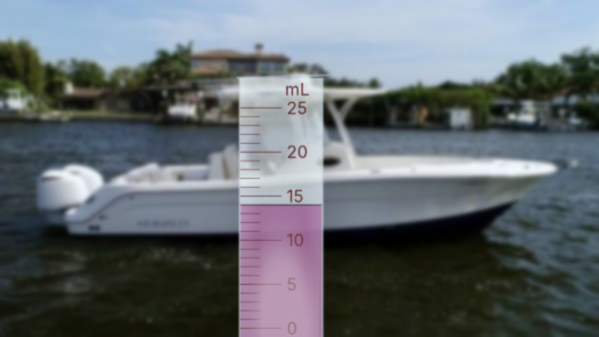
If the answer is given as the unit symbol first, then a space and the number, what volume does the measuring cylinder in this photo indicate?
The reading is mL 14
